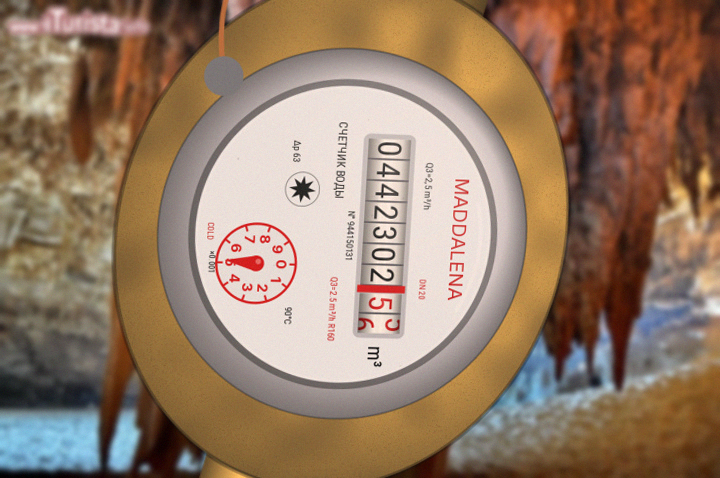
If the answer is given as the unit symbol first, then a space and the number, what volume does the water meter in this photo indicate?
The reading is m³ 442302.555
